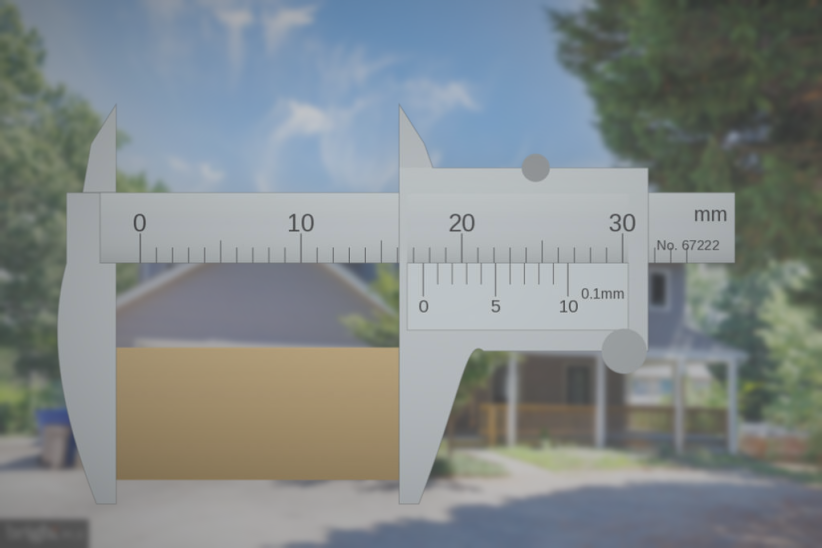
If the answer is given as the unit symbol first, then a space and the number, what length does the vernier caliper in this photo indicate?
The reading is mm 17.6
